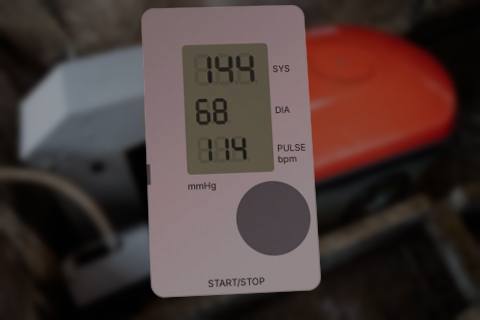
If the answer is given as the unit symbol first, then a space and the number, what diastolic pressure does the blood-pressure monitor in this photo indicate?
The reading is mmHg 68
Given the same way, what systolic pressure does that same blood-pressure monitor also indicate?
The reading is mmHg 144
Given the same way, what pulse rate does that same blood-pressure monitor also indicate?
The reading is bpm 114
